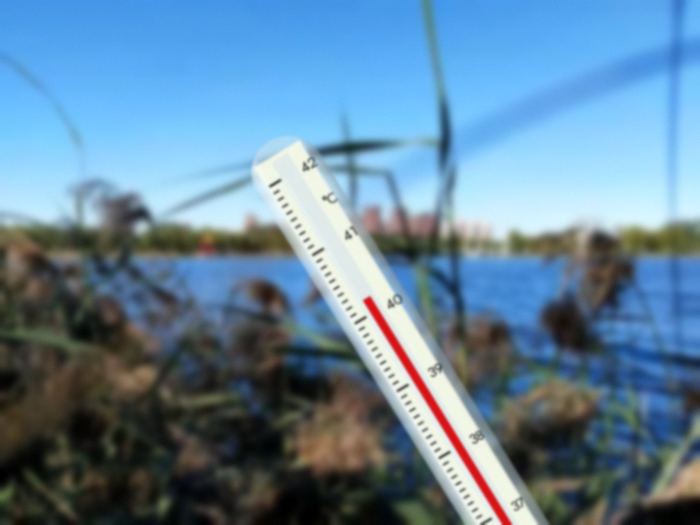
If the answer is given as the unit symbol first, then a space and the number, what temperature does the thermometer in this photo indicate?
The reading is °C 40.2
